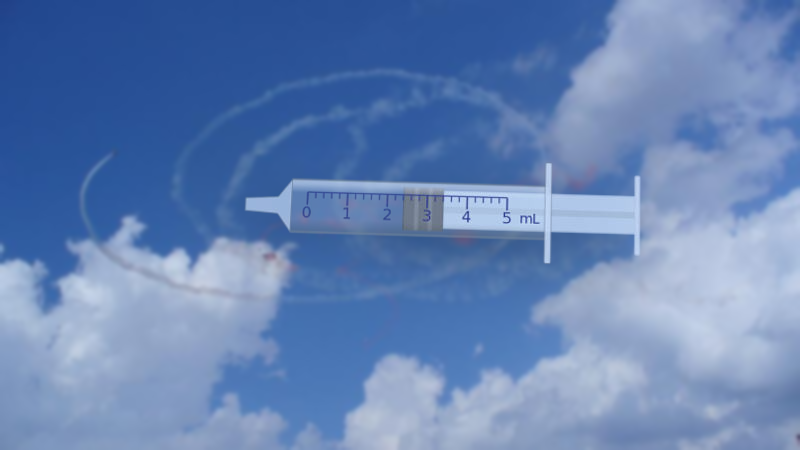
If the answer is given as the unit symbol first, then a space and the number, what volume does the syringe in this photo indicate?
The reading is mL 2.4
